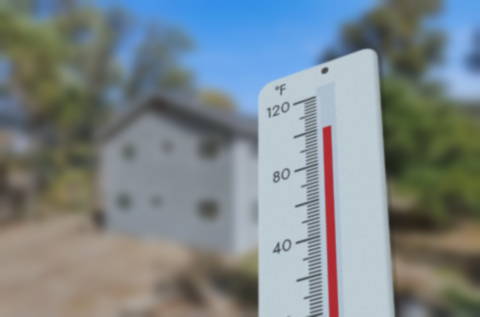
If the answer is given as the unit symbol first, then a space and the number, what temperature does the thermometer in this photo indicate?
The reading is °F 100
